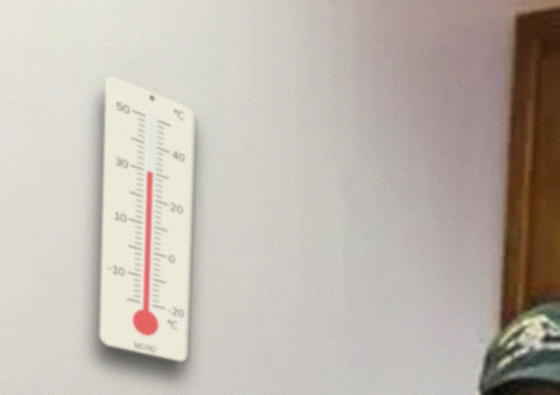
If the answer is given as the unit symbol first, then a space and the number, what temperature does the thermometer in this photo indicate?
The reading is °C 30
